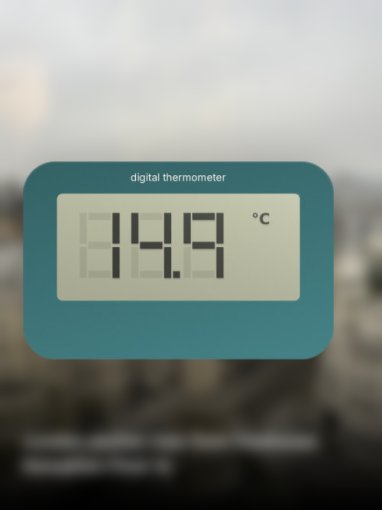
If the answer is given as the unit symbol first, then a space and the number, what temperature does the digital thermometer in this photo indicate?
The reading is °C 14.9
